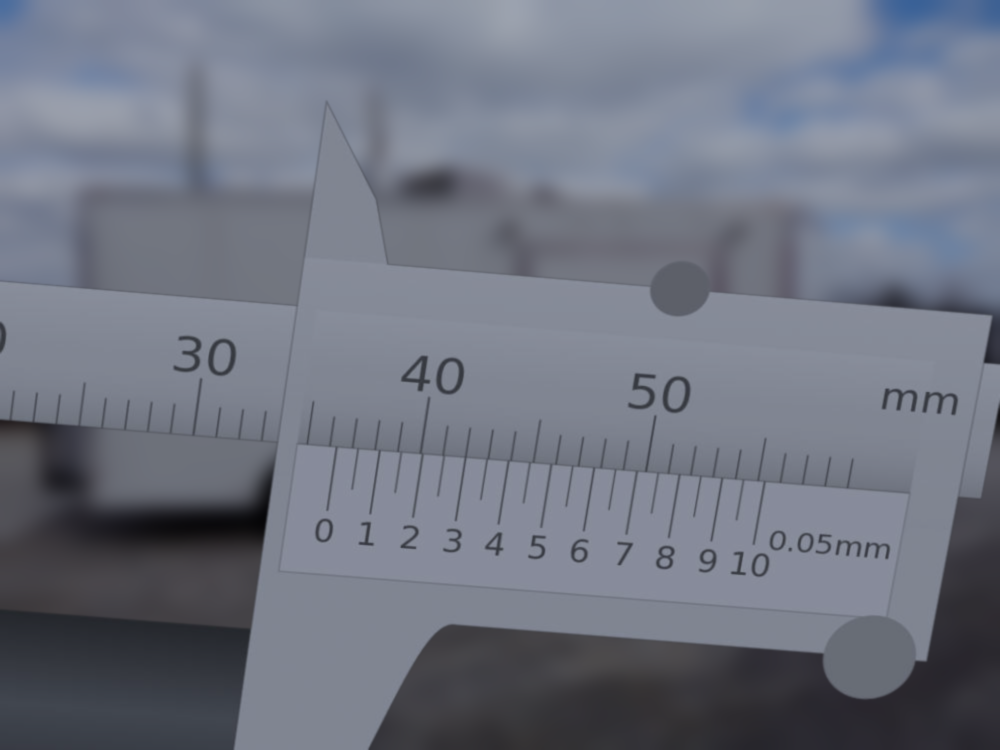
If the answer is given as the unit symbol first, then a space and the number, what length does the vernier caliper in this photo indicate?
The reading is mm 36.3
